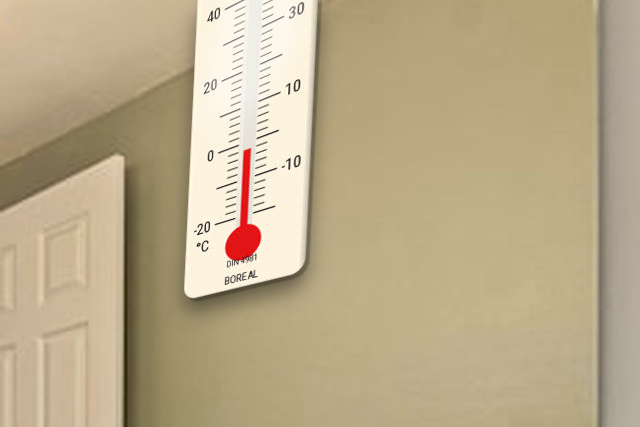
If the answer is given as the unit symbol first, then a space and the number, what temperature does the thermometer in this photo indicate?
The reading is °C -2
